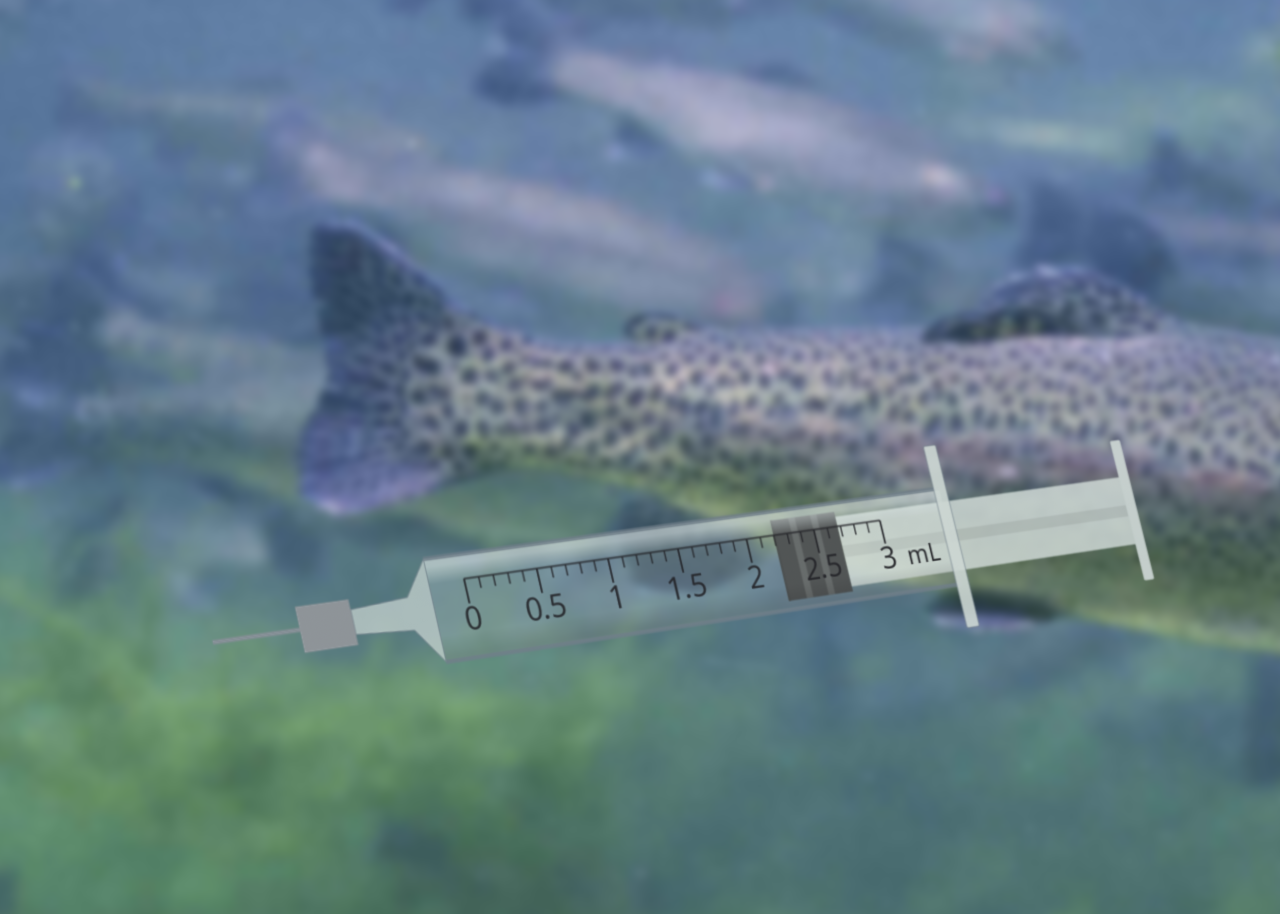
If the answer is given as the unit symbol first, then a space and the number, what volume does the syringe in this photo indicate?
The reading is mL 2.2
